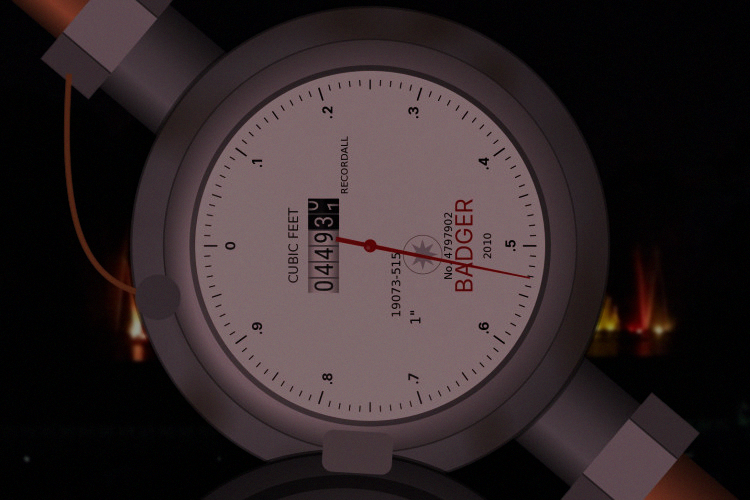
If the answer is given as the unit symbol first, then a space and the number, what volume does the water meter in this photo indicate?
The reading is ft³ 44930.53
